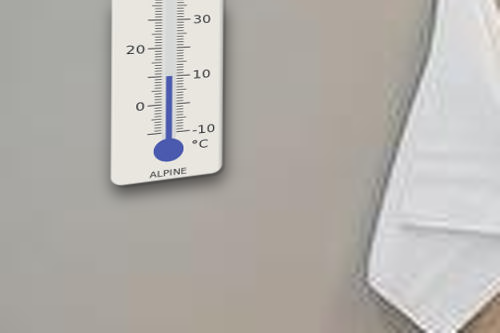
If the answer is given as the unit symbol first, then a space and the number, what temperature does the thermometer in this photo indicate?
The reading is °C 10
